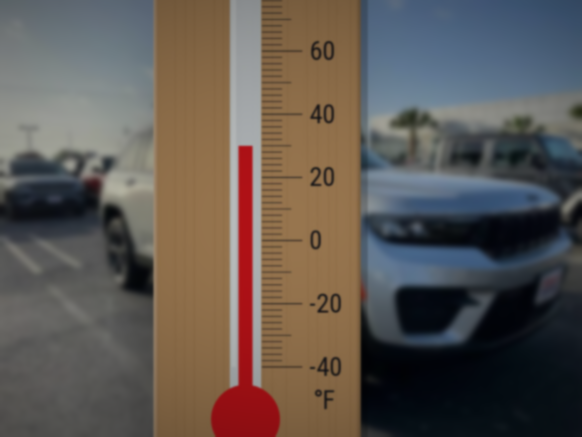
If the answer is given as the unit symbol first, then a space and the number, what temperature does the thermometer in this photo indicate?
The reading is °F 30
